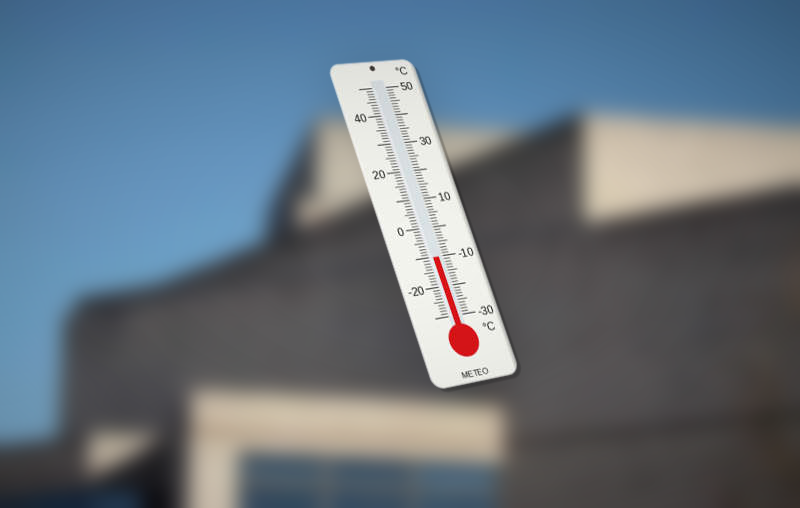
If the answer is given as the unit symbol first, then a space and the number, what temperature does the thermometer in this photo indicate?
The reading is °C -10
